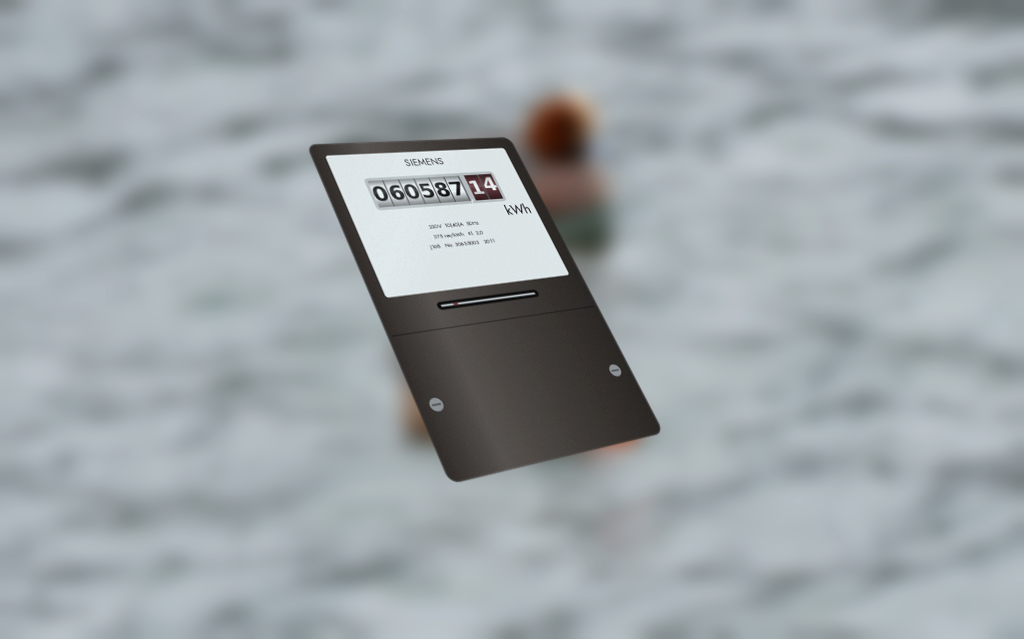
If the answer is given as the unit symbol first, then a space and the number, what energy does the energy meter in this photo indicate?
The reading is kWh 60587.14
